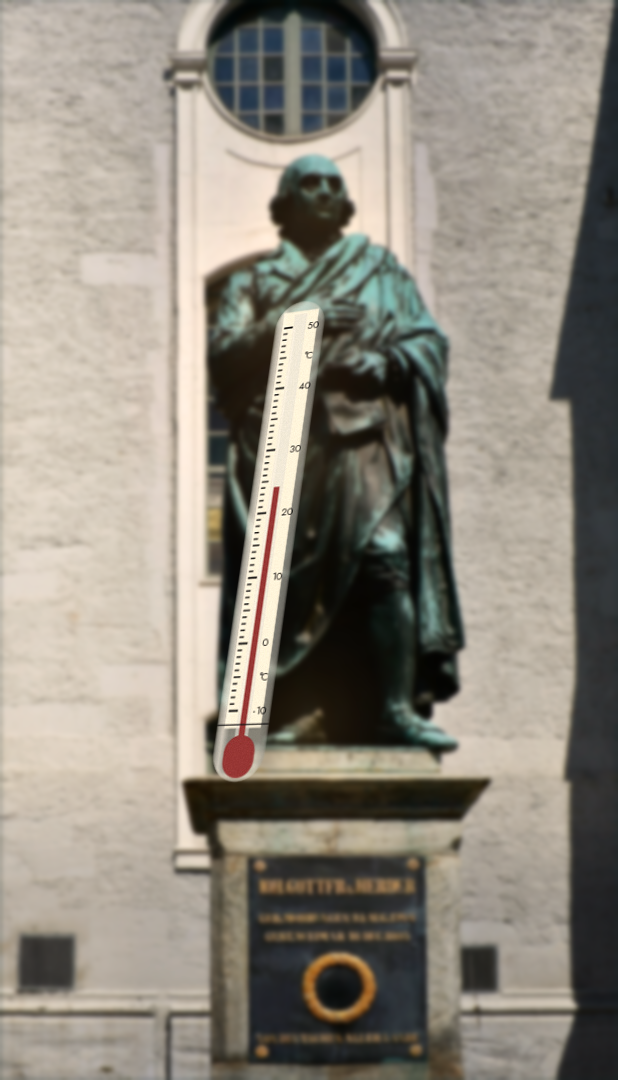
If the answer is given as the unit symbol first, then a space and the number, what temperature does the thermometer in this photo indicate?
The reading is °C 24
